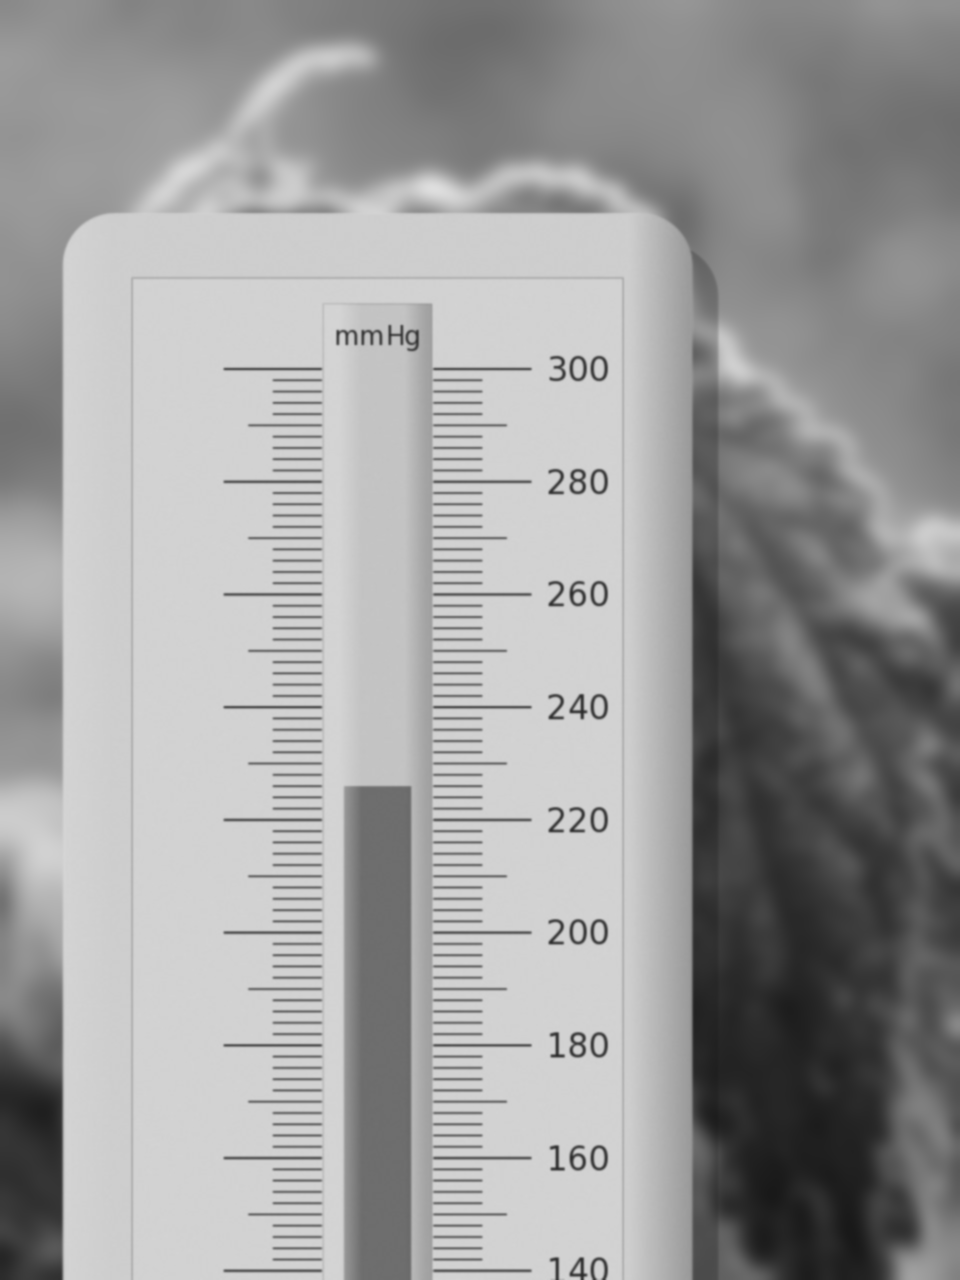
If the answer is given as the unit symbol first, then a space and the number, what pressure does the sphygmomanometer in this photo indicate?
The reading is mmHg 226
